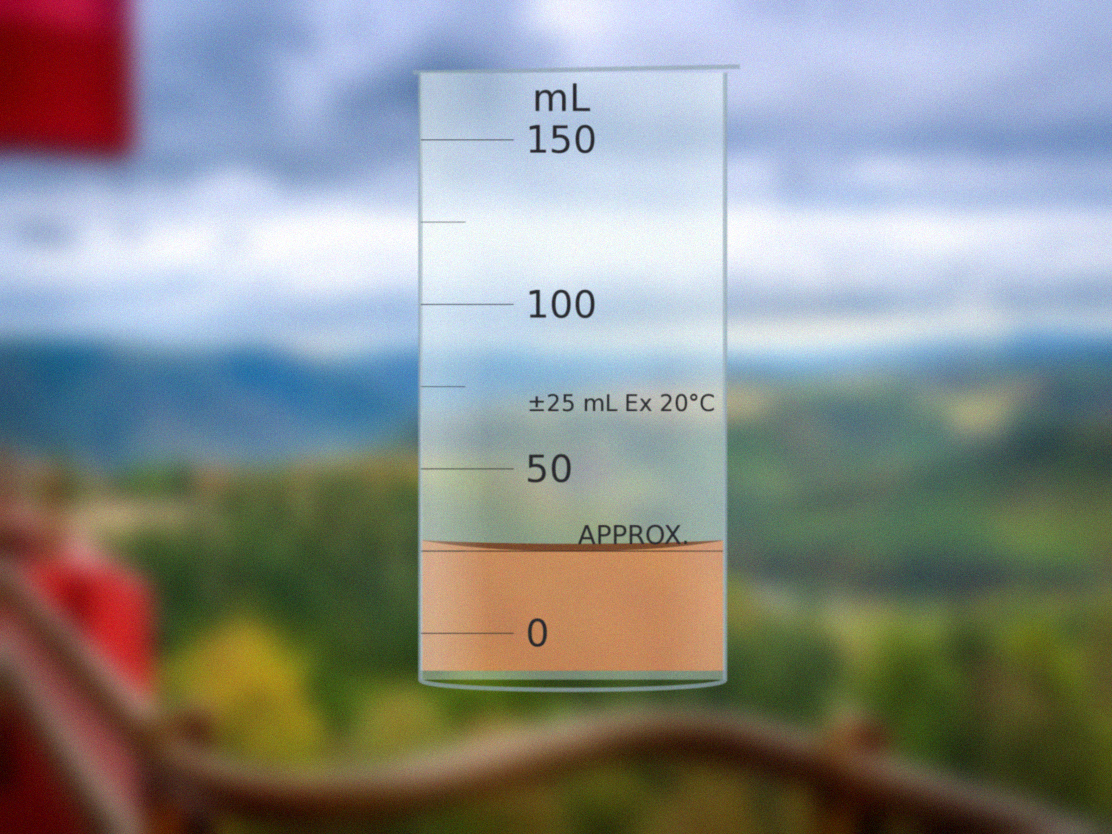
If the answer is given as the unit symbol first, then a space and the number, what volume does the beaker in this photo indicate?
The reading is mL 25
